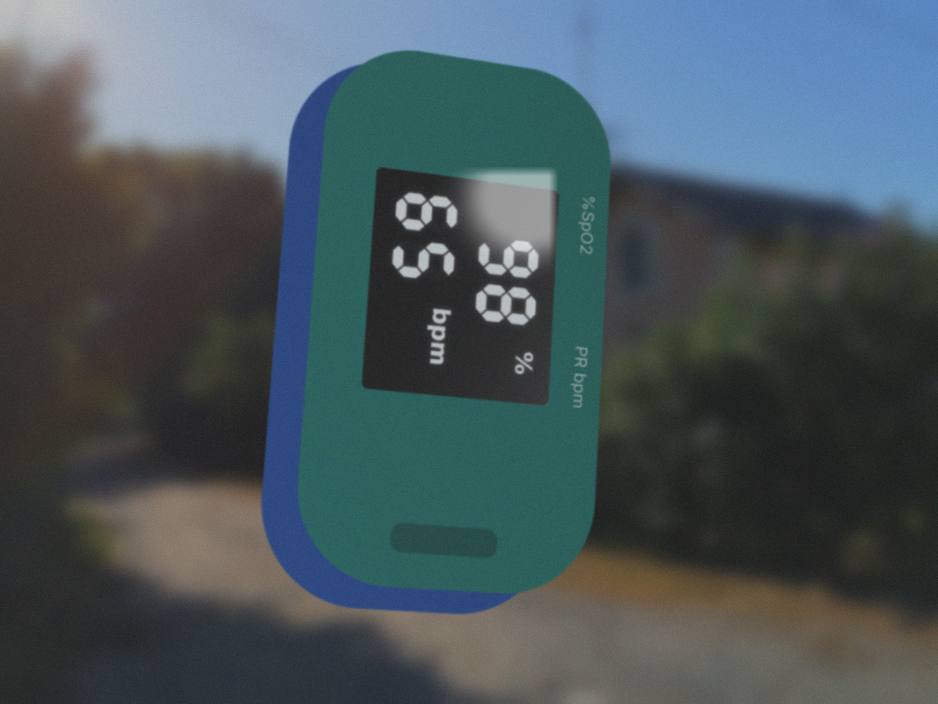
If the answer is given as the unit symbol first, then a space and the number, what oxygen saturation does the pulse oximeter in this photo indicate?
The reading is % 98
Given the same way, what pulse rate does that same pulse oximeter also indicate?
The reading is bpm 65
